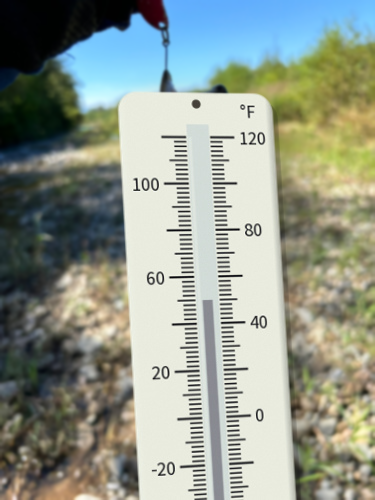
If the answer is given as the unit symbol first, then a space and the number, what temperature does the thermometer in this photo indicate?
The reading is °F 50
